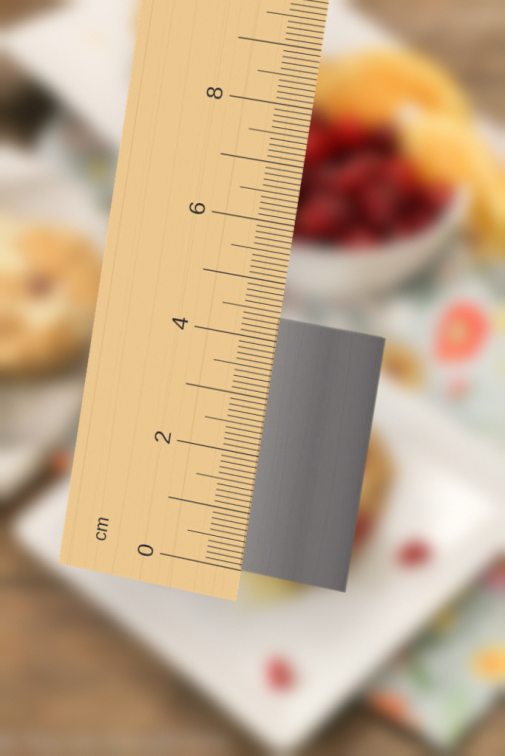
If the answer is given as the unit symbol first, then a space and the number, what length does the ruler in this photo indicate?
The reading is cm 4.4
